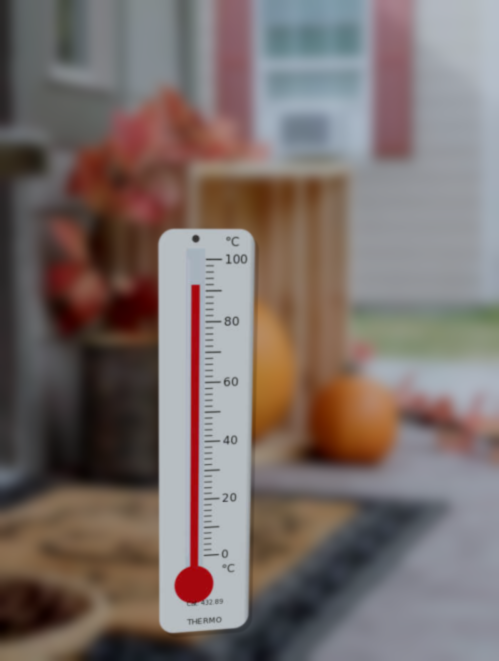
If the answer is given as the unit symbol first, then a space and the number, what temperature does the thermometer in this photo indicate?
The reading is °C 92
